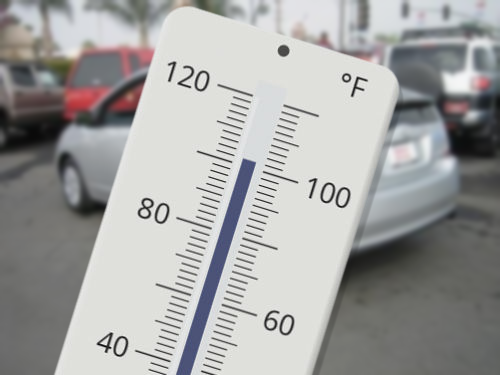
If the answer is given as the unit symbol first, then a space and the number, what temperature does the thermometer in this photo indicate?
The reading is °F 102
